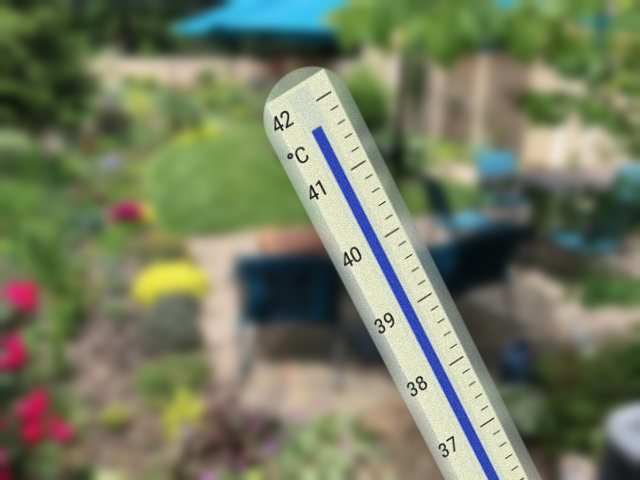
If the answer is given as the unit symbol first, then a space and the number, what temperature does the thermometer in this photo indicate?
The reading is °C 41.7
